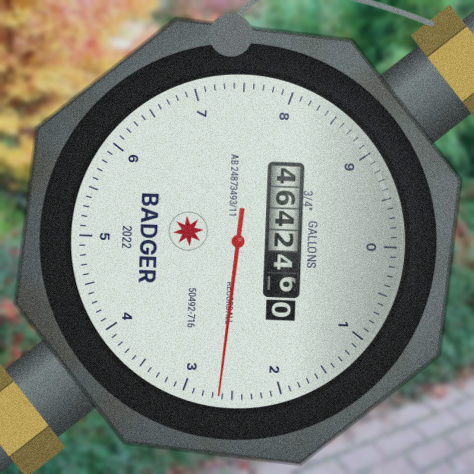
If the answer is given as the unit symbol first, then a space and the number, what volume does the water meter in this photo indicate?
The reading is gal 4642462.6
